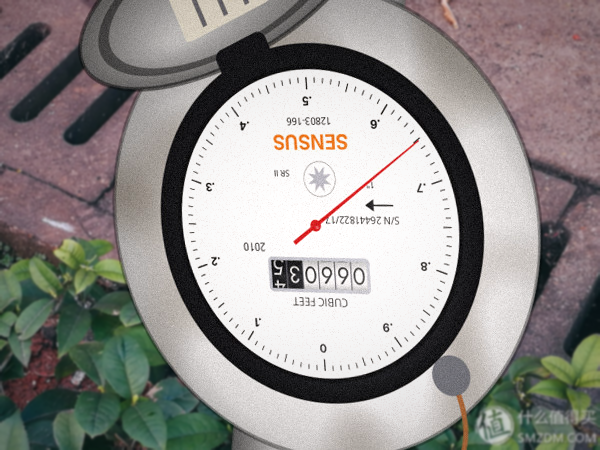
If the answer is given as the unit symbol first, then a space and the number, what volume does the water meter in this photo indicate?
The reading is ft³ 66034.65
